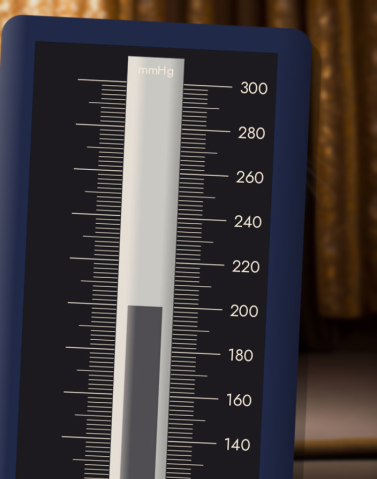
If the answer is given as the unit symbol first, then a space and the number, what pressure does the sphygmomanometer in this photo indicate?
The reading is mmHg 200
